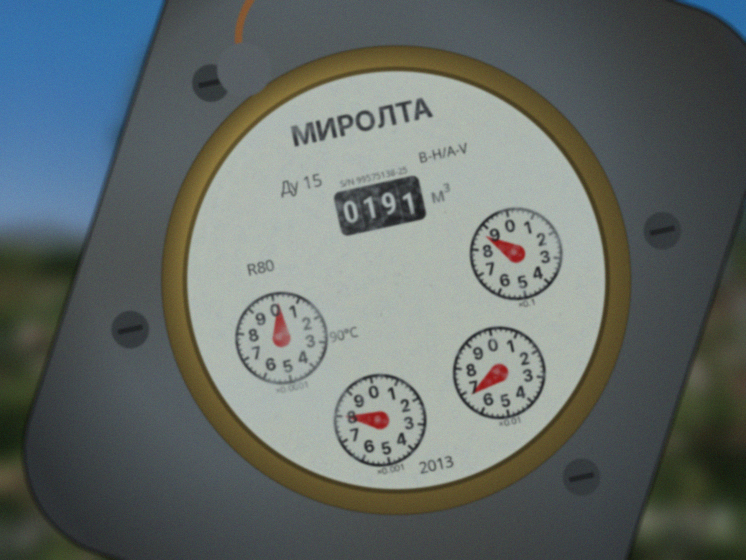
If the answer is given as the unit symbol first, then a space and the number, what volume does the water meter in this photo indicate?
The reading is m³ 190.8680
